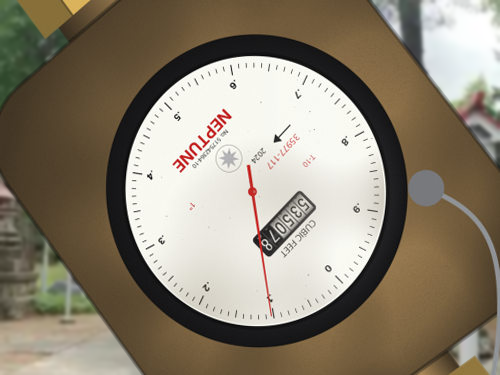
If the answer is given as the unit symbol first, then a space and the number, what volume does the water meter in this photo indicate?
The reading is ft³ 535078.10
